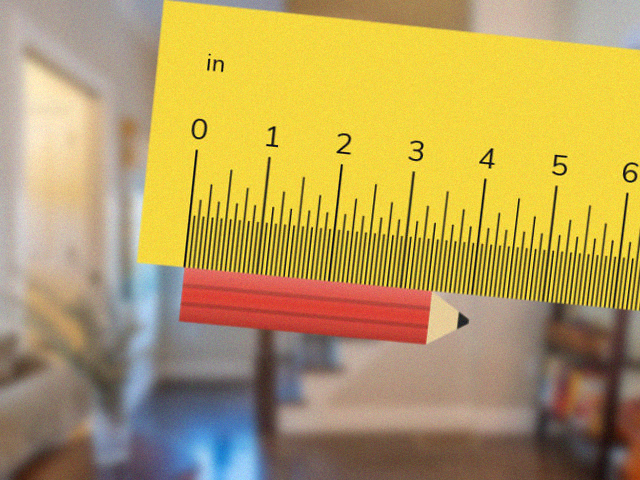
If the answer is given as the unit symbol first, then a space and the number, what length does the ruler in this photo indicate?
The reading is in 4
